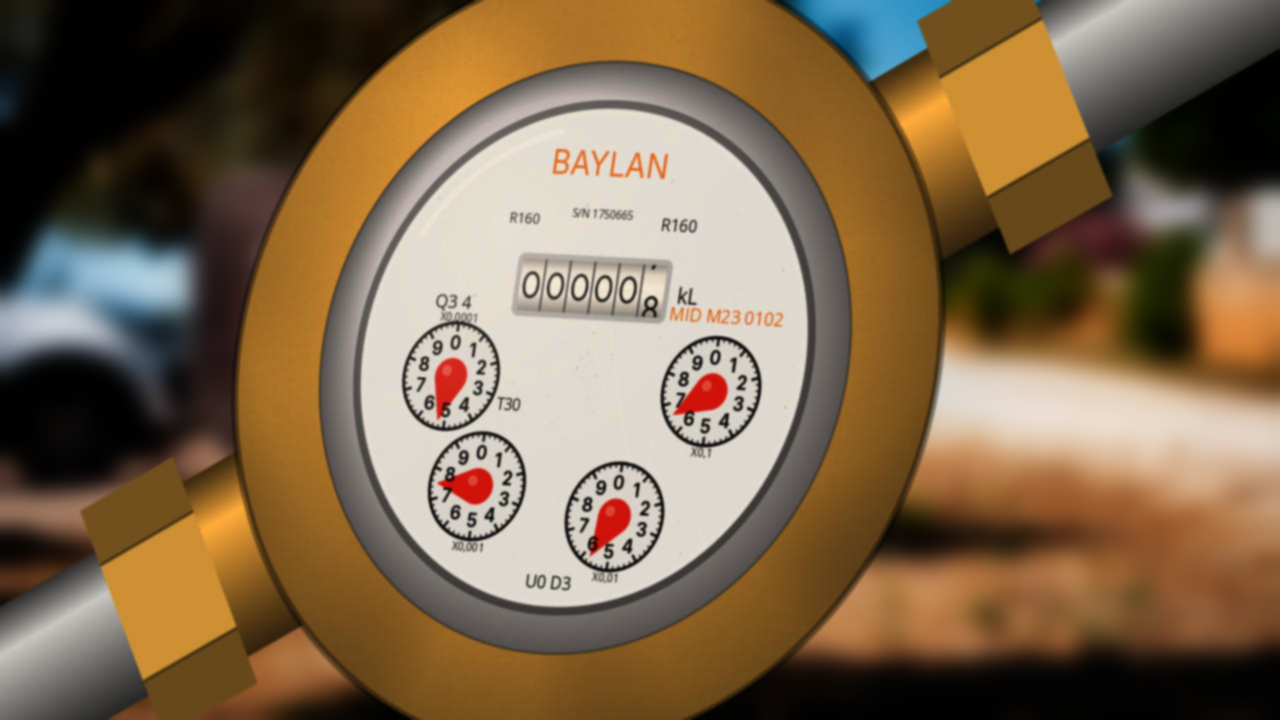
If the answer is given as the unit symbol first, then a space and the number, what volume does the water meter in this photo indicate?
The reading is kL 7.6575
